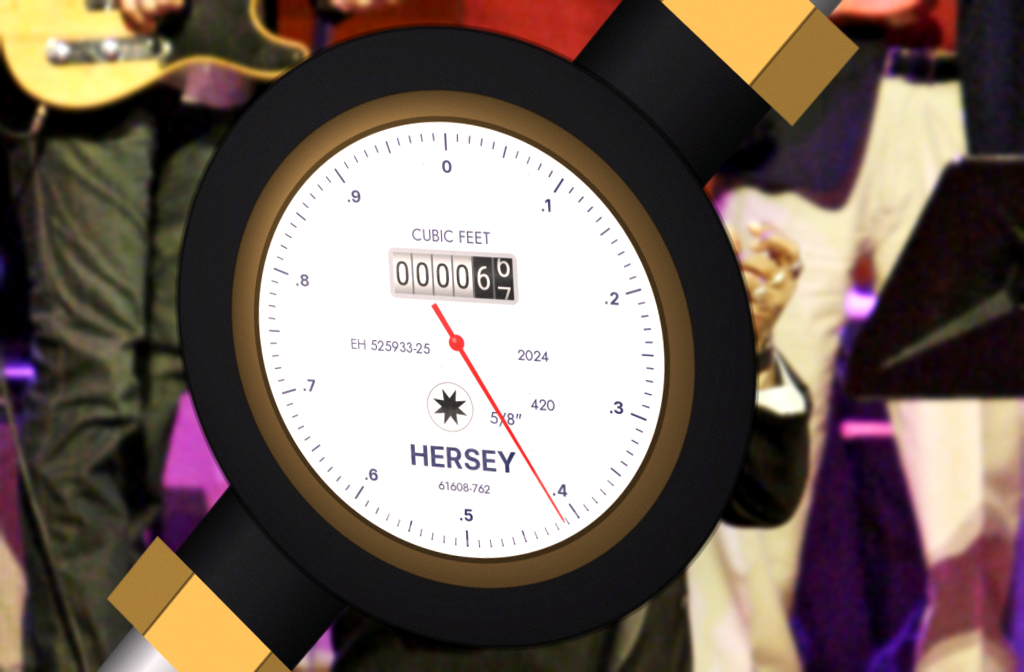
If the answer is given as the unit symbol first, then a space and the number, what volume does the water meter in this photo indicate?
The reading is ft³ 66.41
